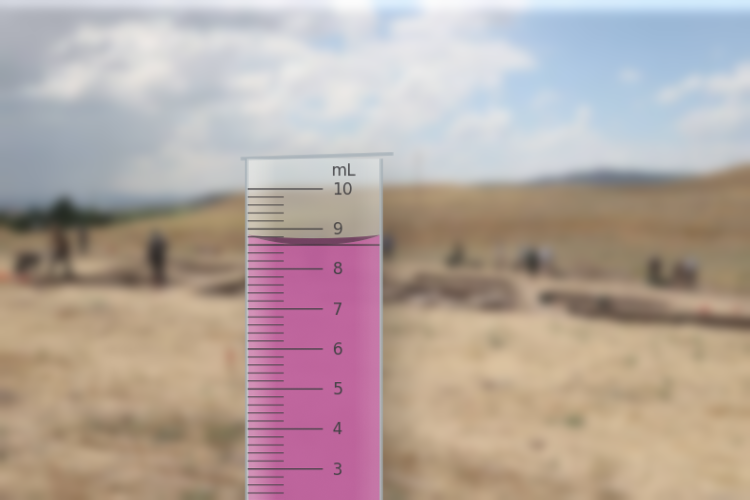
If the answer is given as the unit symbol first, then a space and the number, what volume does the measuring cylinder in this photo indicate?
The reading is mL 8.6
